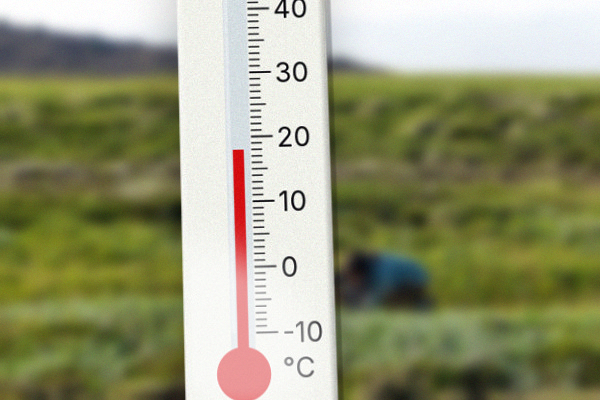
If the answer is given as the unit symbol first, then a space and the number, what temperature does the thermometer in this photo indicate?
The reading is °C 18
